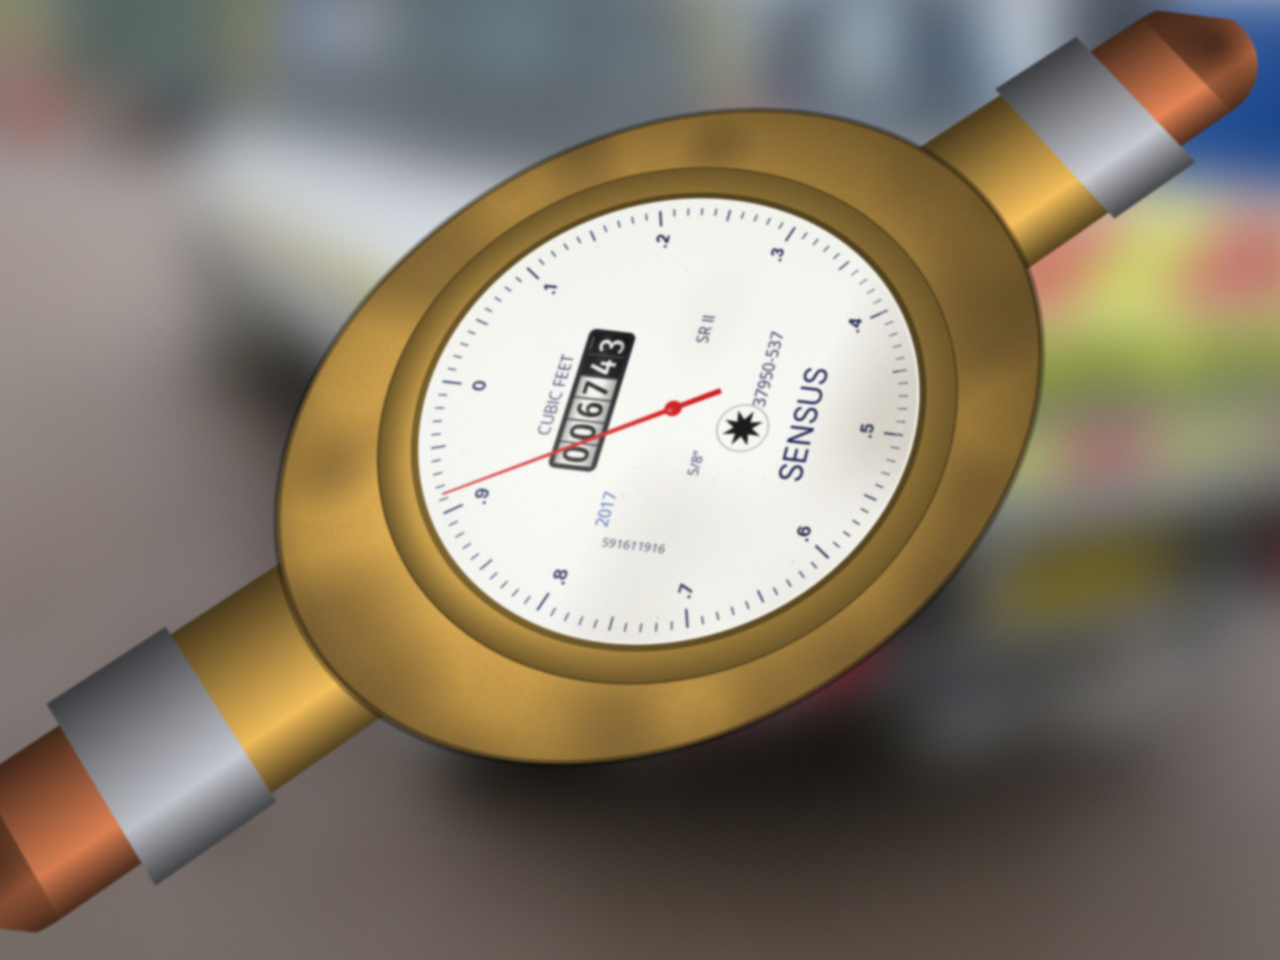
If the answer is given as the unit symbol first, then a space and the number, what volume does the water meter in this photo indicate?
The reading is ft³ 6742.91
